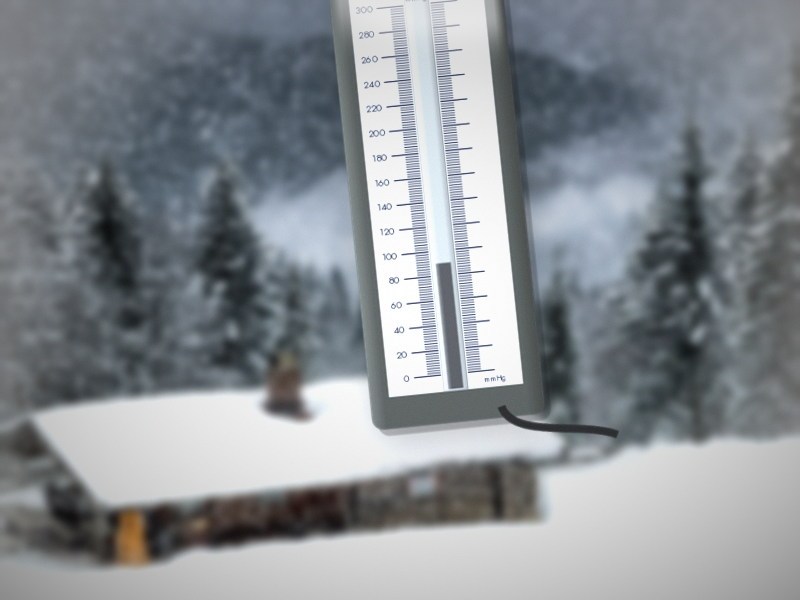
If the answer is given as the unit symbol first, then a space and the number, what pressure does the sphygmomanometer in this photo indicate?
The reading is mmHg 90
